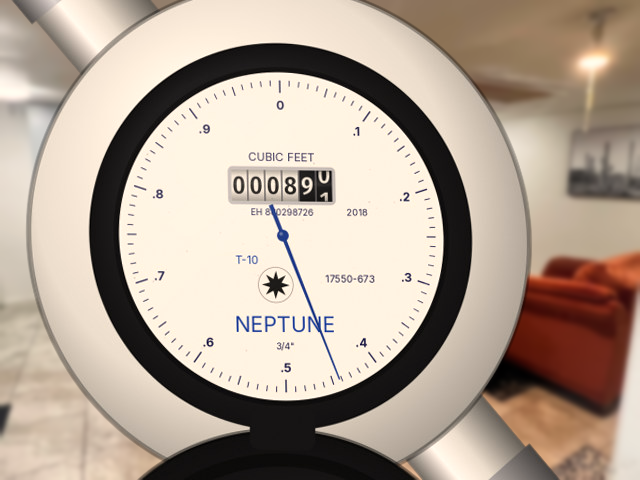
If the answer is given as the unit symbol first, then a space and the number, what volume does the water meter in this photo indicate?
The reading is ft³ 890.44
